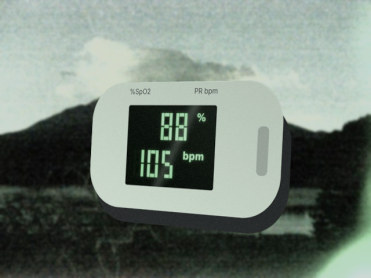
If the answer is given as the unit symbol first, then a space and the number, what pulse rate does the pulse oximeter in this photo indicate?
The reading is bpm 105
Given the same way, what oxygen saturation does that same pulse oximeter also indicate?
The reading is % 88
